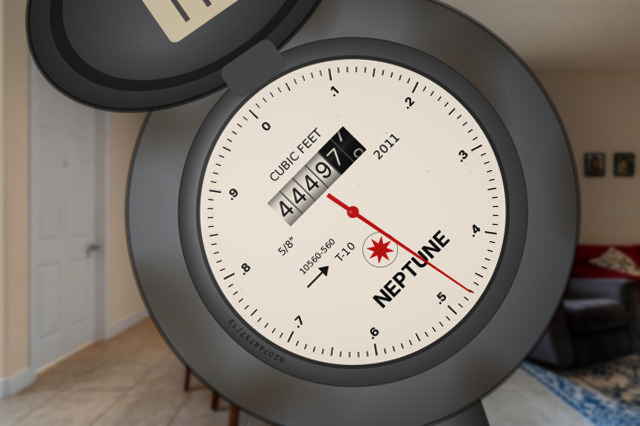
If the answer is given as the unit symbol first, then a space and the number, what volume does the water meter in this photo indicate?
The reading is ft³ 444977.47
